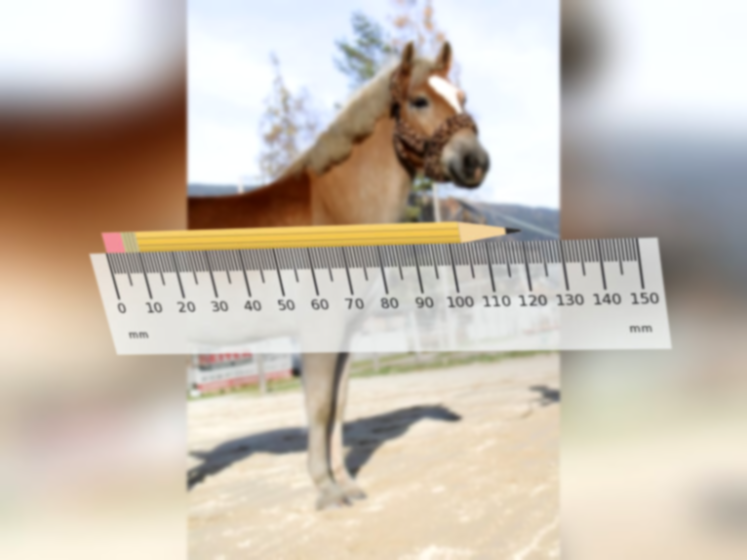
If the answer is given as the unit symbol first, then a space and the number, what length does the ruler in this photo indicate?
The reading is mm 120
